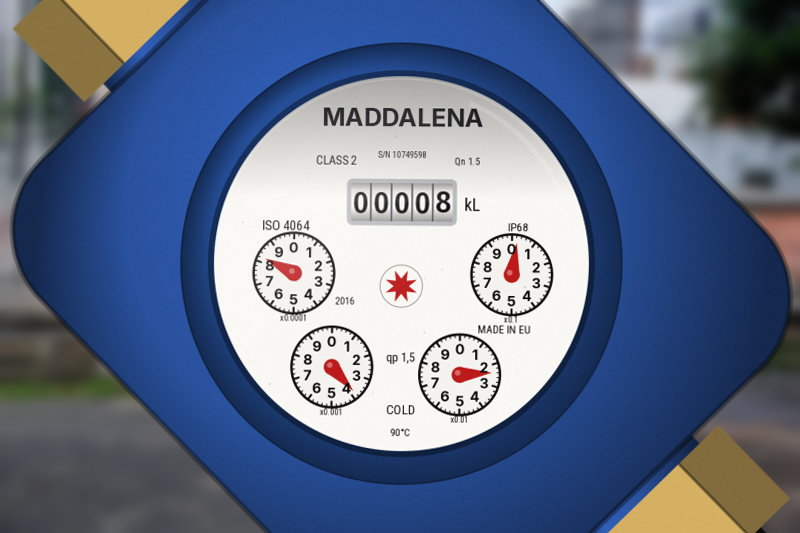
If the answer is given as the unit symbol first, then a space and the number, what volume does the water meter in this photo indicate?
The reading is kL 8.0238
